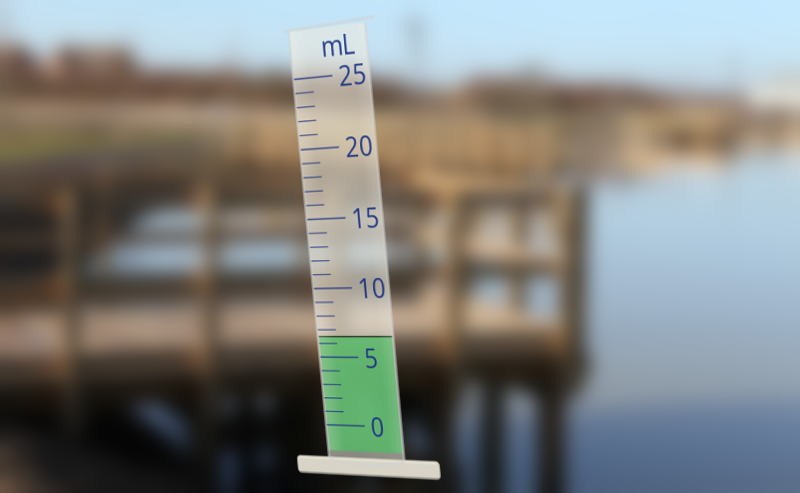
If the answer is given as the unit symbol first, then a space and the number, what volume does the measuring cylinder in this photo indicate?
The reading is mL 6.5
